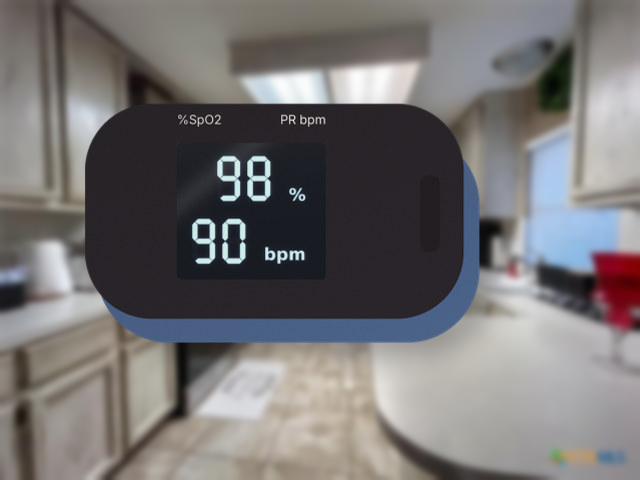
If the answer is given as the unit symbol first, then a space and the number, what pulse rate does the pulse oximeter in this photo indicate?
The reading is bpm 90
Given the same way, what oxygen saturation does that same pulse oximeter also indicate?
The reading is % 98
